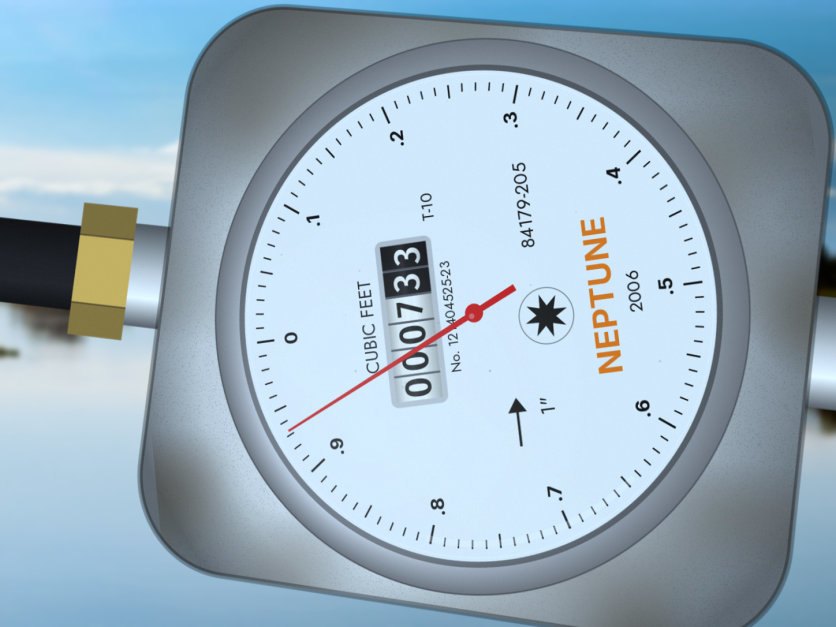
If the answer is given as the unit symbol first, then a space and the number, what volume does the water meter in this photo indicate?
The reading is ft³ 732.93
